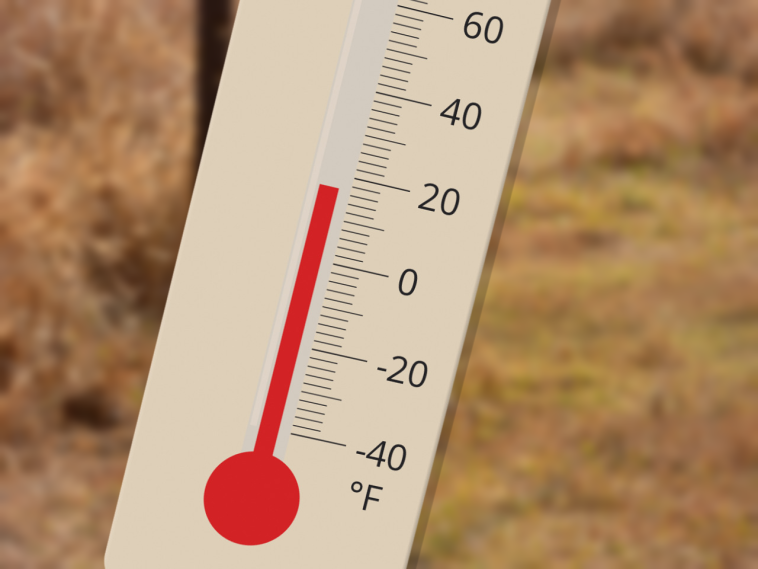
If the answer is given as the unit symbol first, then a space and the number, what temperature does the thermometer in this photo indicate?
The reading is °F 17
